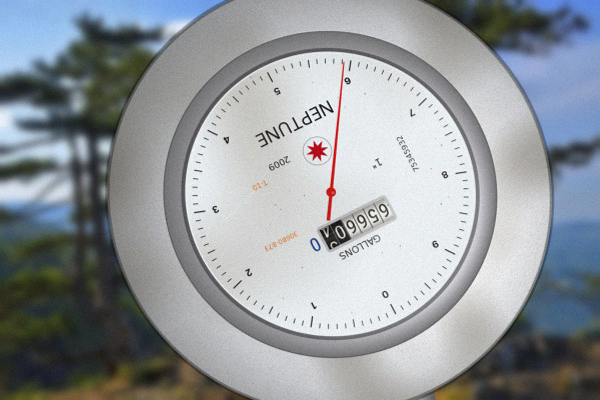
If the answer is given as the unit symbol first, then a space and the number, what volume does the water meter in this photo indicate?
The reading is gal 6566035.9
